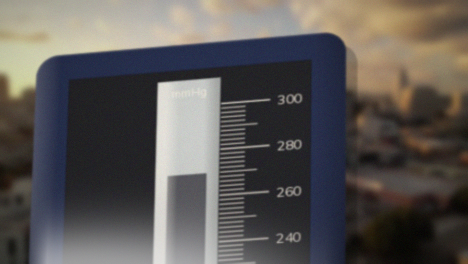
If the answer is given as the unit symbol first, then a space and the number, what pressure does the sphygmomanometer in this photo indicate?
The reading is mmHg 270
